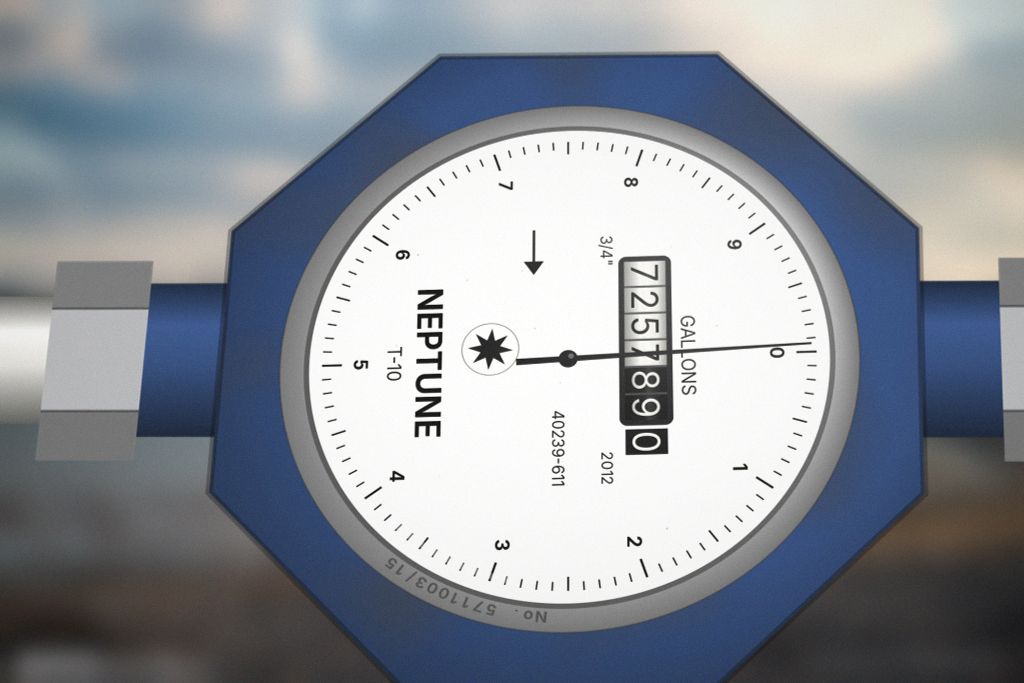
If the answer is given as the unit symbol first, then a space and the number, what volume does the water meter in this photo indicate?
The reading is gal 7257889.9
